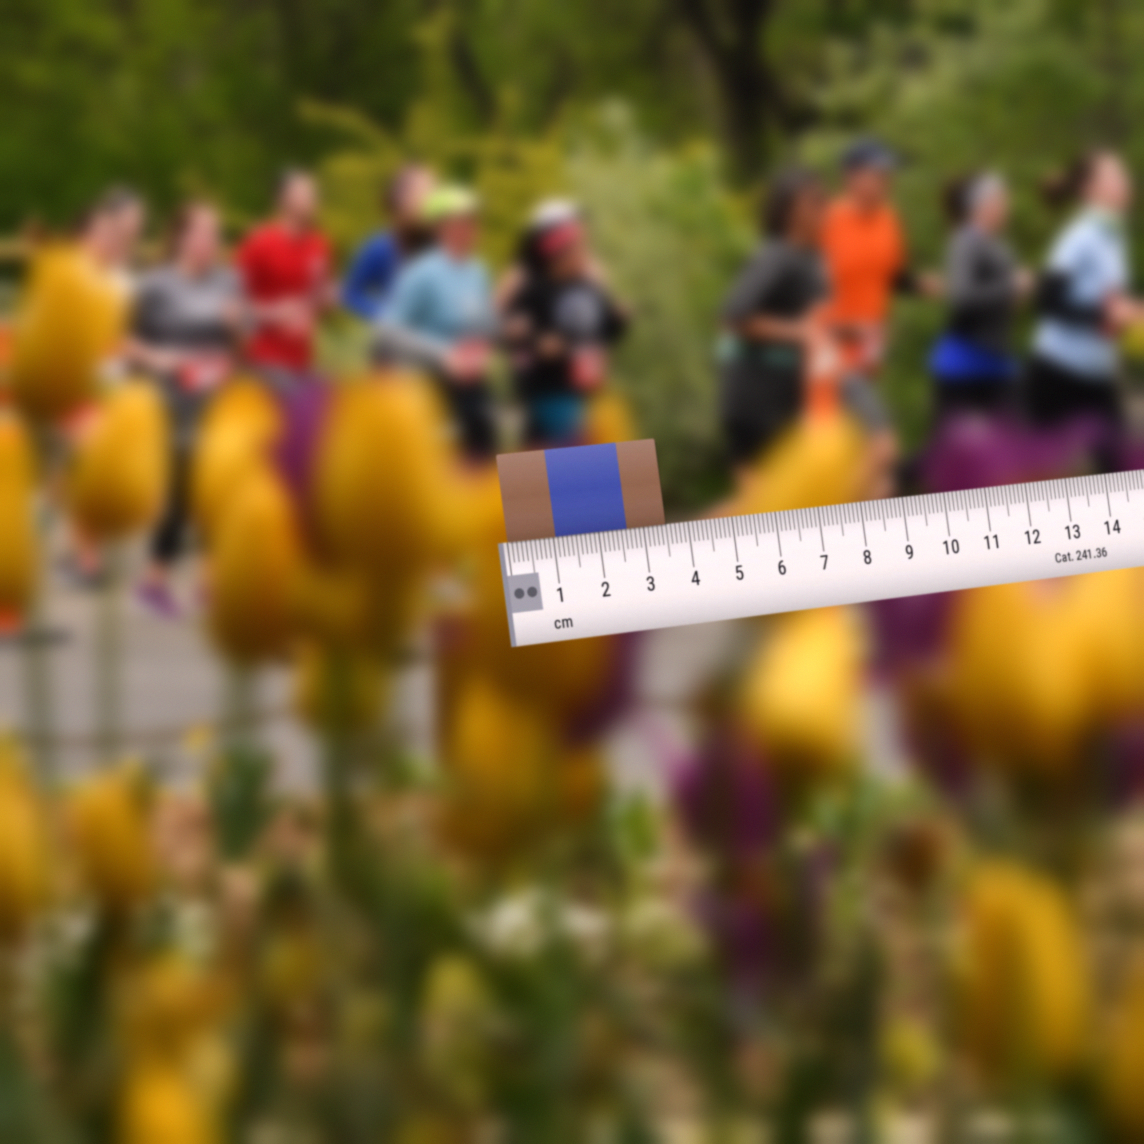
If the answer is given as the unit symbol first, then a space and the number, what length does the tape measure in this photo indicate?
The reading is cm 3.5
